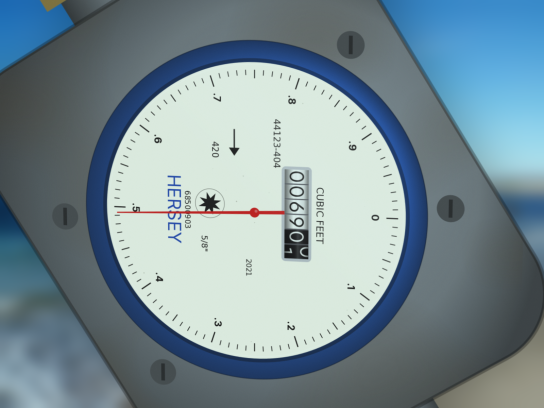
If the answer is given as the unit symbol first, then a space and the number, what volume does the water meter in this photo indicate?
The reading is ft³ 6900.49
